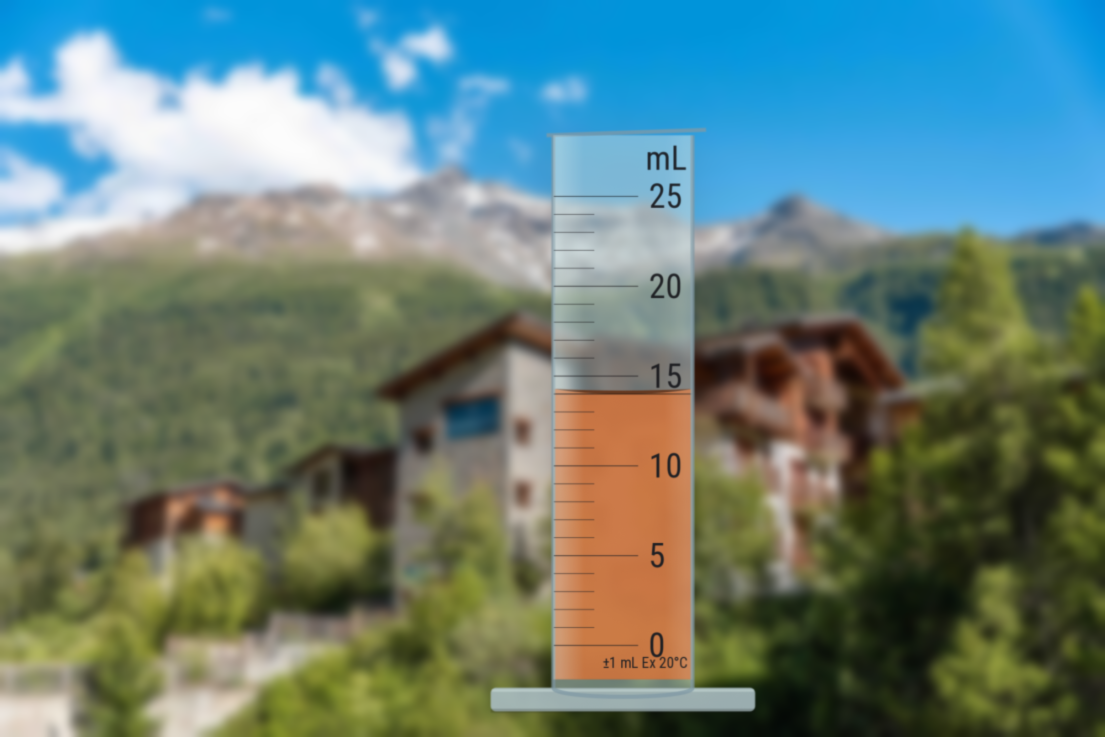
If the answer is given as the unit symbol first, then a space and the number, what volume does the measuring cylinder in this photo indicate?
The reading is mL 14
